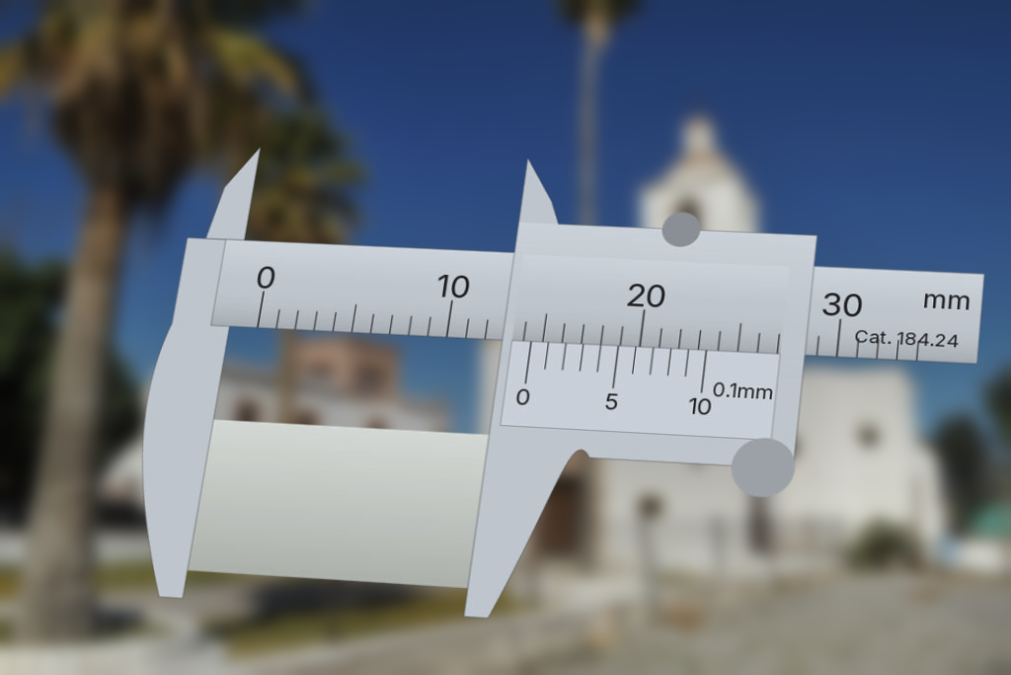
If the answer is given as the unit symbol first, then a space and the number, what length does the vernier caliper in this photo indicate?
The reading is mm 14.4
